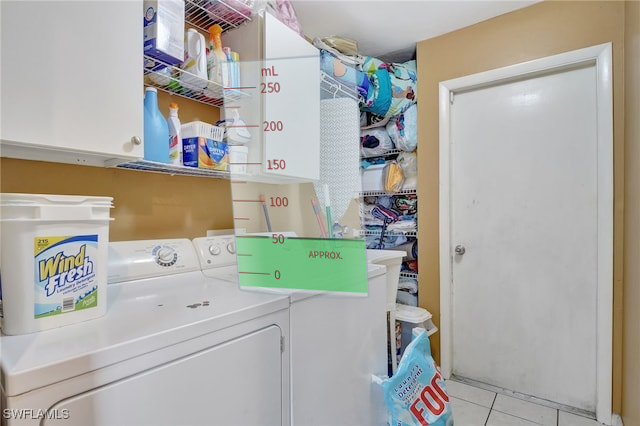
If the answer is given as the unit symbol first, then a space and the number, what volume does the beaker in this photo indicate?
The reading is mL 50
